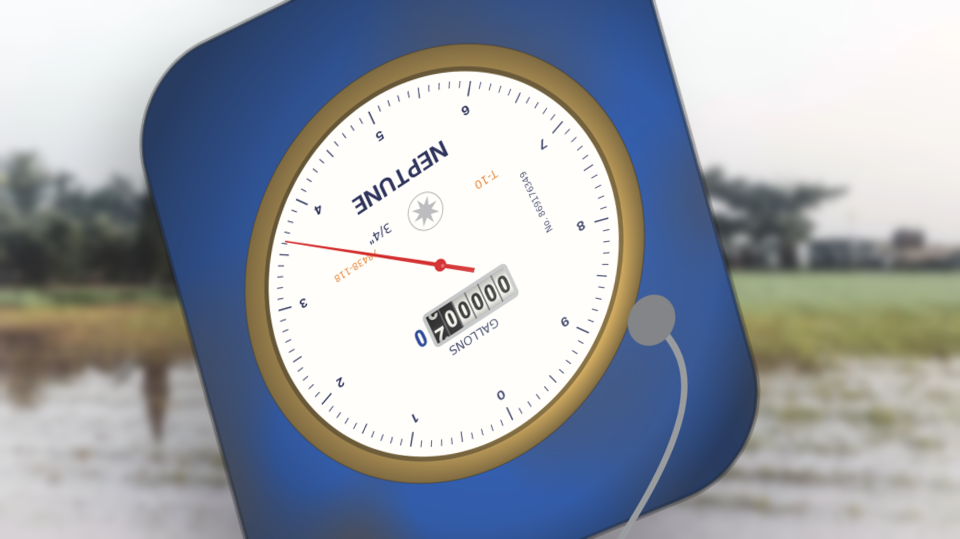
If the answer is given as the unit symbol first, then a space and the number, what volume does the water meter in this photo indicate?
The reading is gal 23.6
